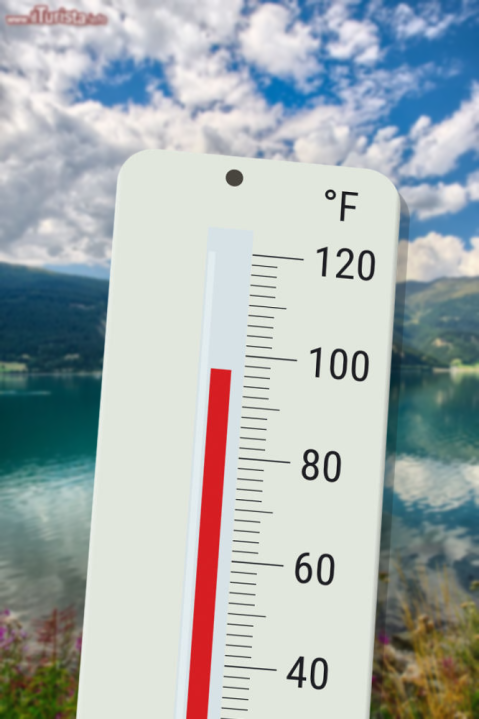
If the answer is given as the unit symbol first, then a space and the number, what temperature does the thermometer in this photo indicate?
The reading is °F 97
